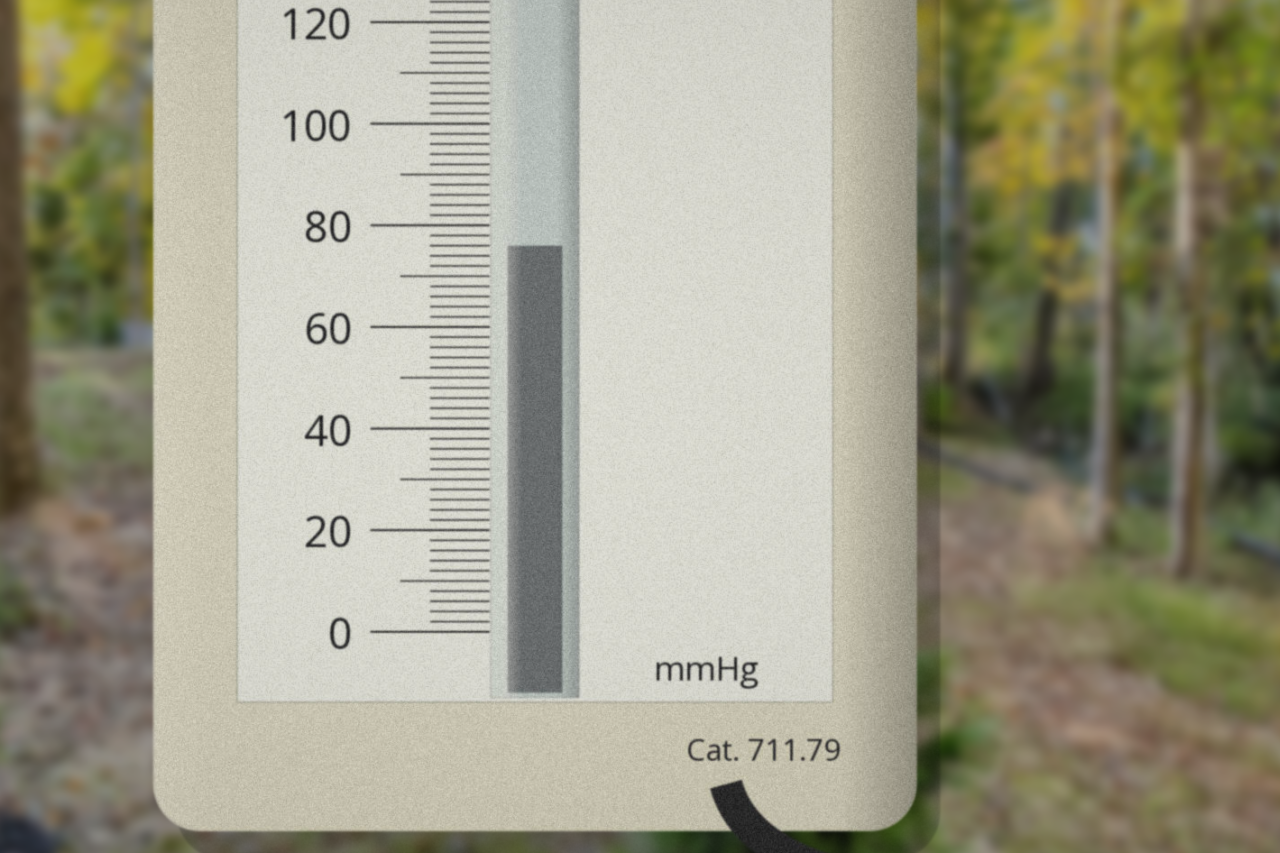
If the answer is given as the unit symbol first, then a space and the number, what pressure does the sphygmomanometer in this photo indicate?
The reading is mmHg 76
